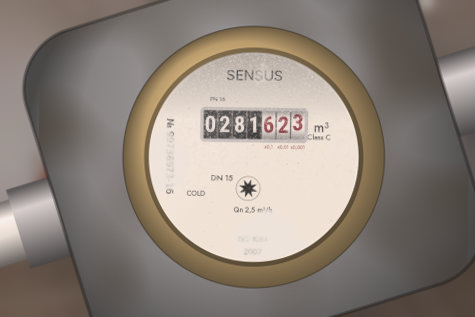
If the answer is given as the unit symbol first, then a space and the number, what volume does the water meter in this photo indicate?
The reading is m³ 281.623
